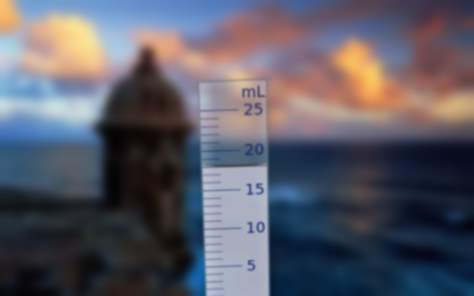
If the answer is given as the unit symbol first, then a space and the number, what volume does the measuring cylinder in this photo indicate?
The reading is mL 18
